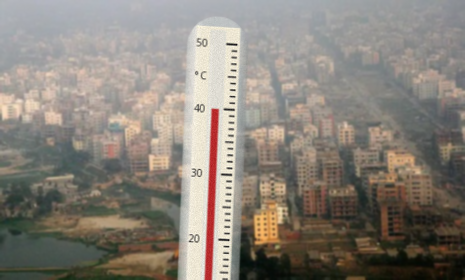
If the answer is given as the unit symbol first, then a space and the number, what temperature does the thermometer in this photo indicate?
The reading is °C 40
